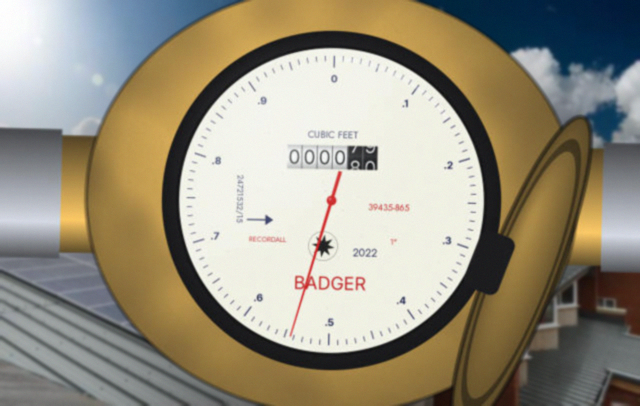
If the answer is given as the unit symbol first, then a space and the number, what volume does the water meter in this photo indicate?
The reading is ft³ 79.54
